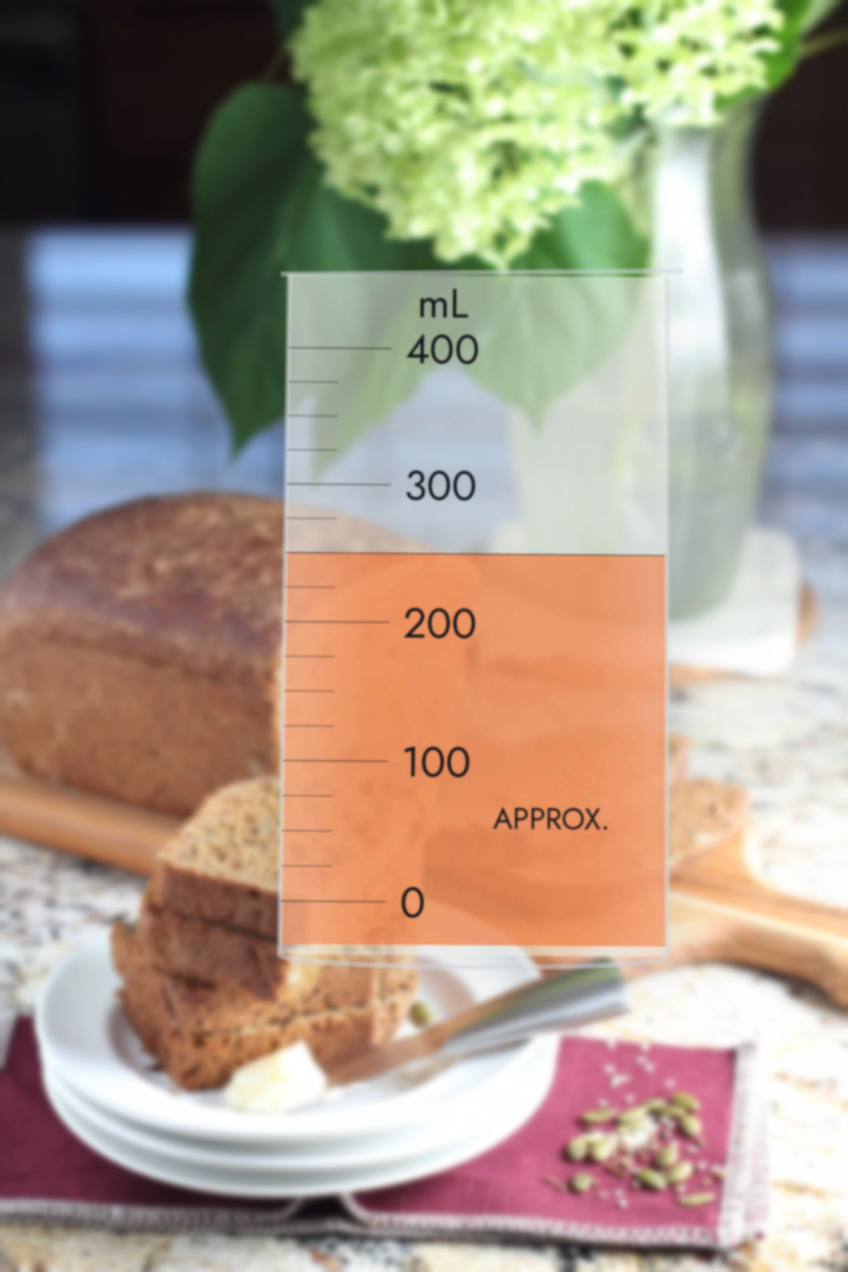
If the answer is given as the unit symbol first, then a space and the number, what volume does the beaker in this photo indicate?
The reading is mL 250
